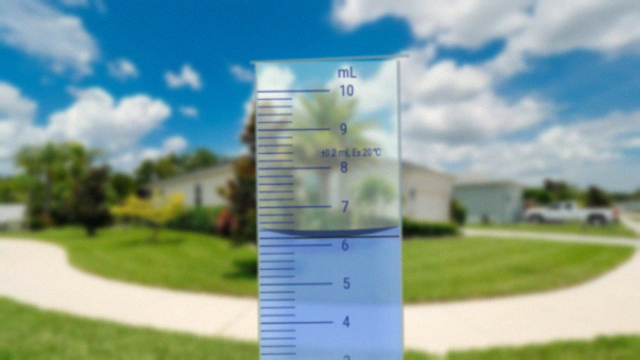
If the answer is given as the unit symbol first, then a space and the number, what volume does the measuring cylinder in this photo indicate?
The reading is mL 6.2
